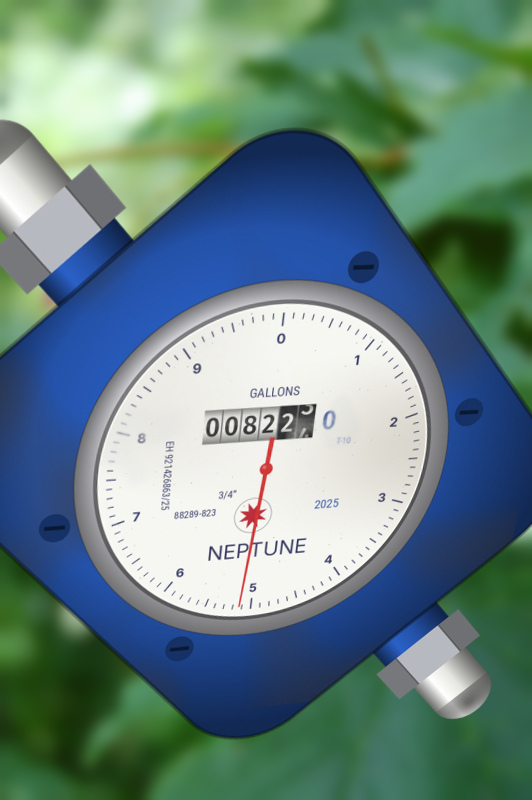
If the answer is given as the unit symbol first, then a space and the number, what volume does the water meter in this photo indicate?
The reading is gal 82235.1
